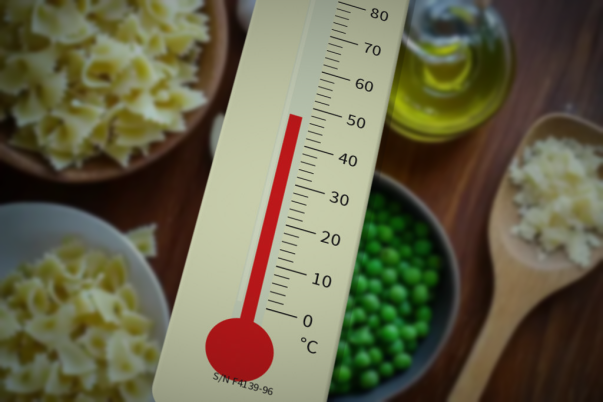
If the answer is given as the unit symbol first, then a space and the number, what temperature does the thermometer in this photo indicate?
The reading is °C 47
